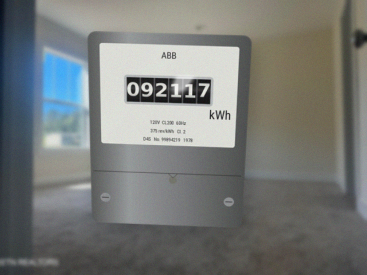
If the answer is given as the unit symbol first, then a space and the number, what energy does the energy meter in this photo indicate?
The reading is kWh 92117
